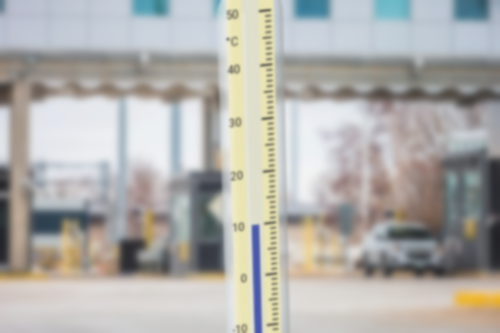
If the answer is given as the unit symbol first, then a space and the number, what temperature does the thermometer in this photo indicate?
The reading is °C 10
